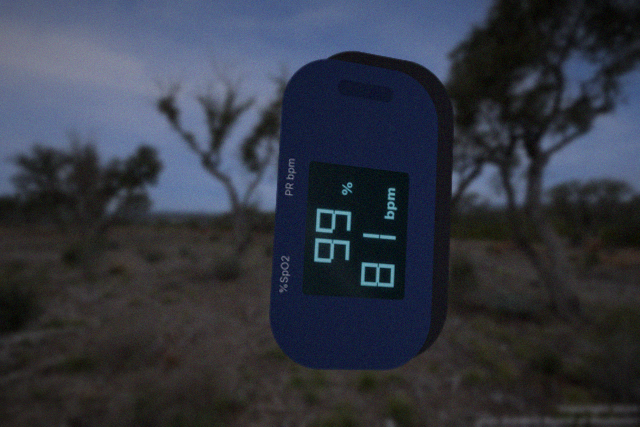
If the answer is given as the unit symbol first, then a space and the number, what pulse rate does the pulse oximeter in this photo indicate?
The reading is bpm 81
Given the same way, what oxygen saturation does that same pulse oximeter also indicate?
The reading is % 99
